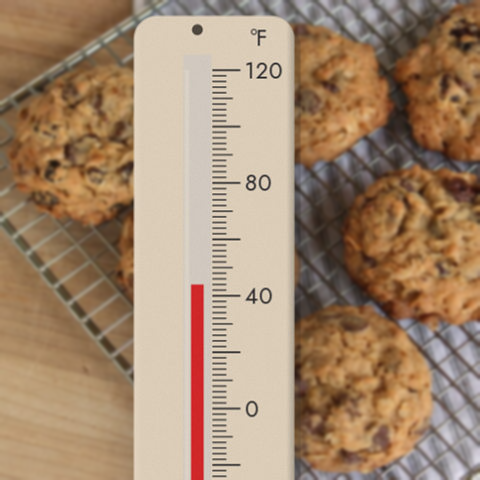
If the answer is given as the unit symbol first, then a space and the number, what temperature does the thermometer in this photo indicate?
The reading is °F 44
